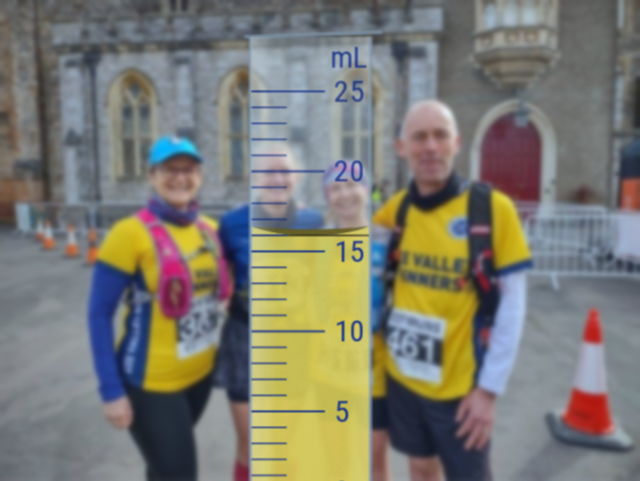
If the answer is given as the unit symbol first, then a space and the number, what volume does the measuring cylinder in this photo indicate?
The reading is mL 16
